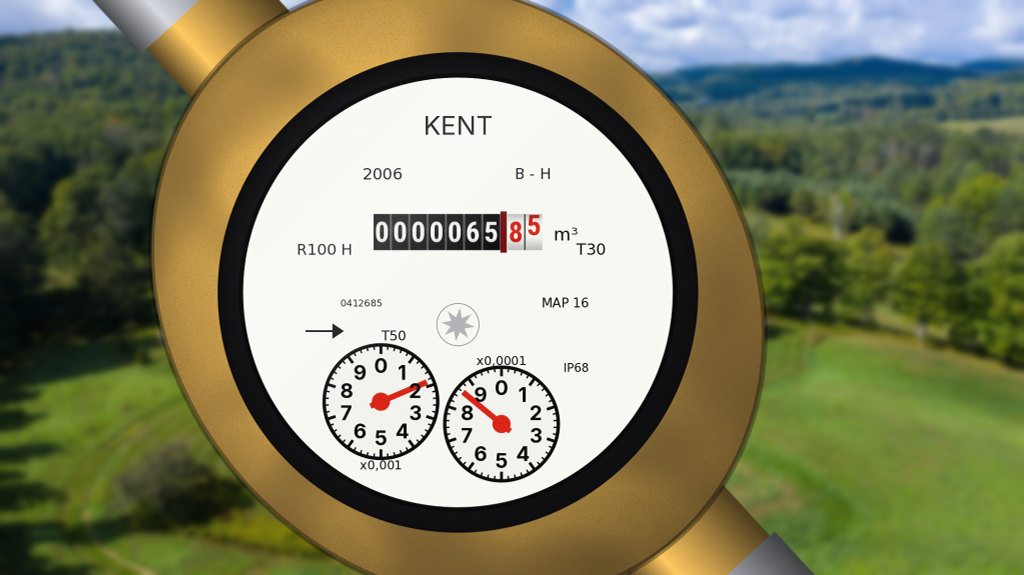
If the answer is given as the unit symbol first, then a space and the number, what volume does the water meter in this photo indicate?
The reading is m³ 65.8518
